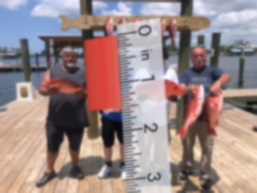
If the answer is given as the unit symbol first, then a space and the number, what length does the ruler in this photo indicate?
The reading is in 1.5
